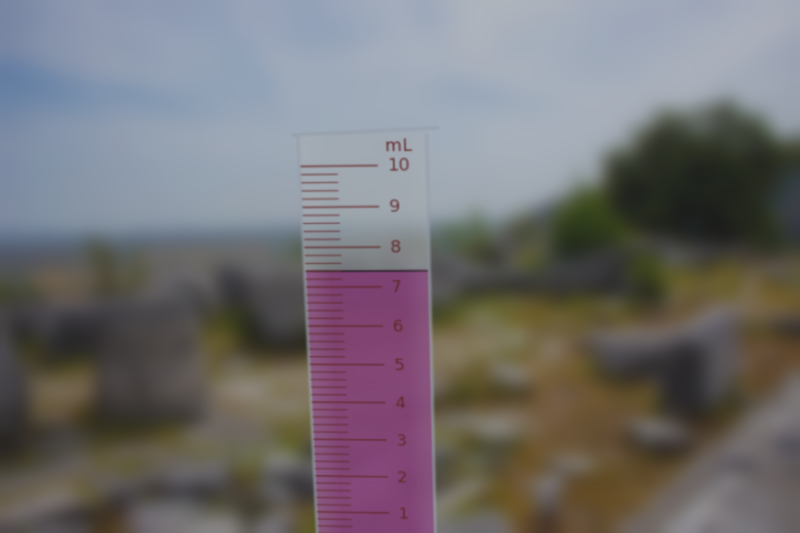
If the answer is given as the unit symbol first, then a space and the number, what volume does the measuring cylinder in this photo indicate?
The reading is mL 7.4
